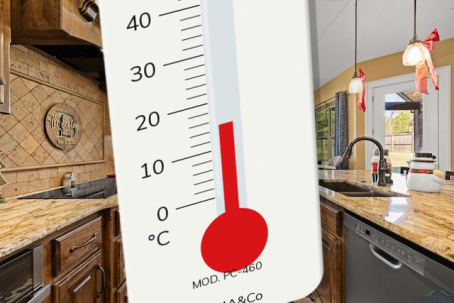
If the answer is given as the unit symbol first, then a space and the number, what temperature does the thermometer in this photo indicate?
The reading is °C 15
